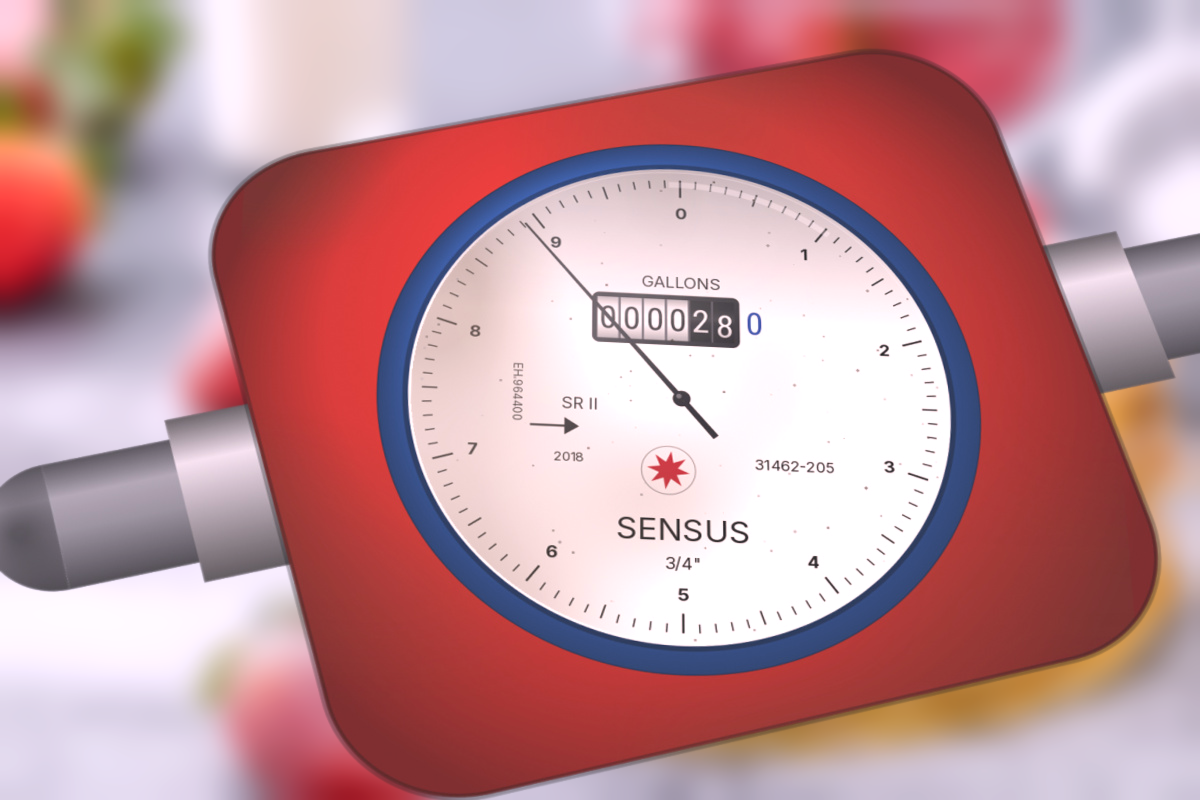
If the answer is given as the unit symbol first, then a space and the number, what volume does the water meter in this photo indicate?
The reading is gal 278.9
